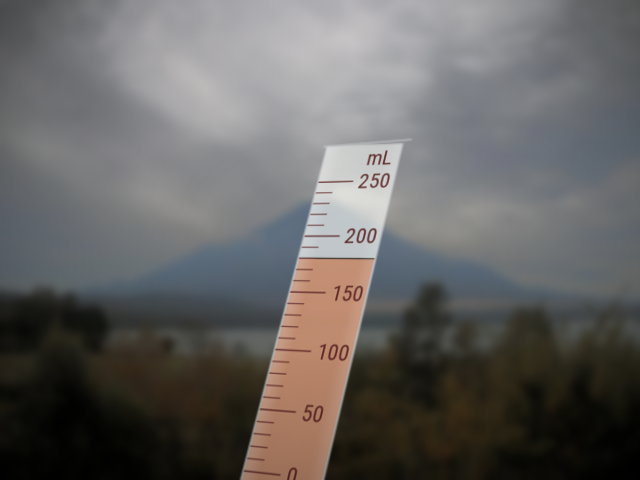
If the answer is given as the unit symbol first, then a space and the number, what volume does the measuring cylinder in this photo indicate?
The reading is mL 180
